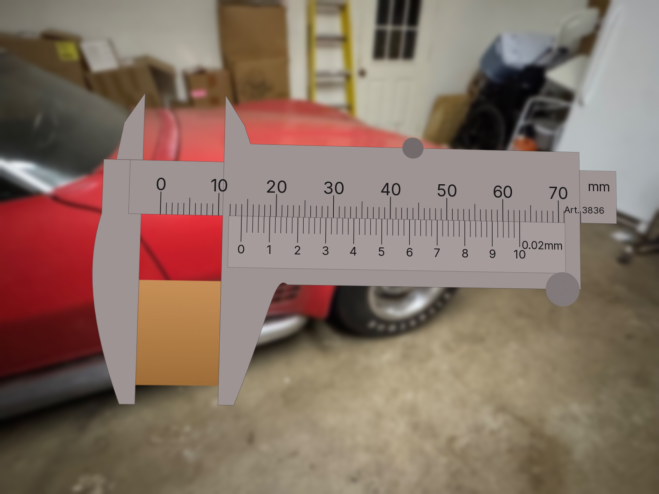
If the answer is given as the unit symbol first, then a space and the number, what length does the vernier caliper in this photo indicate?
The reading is mm 14.0
